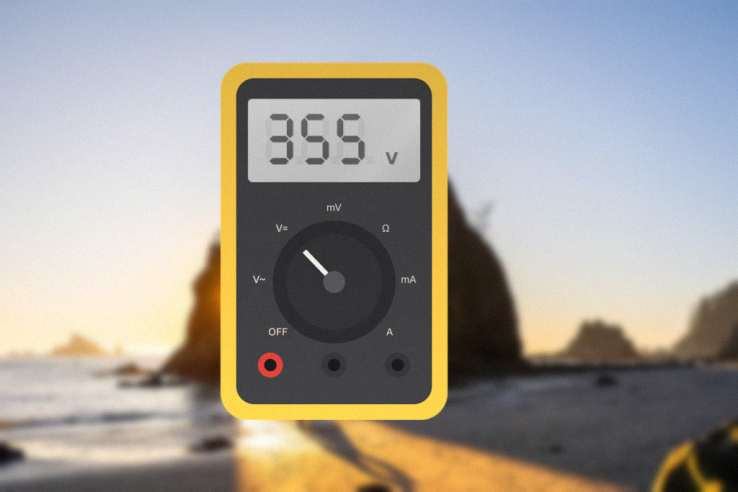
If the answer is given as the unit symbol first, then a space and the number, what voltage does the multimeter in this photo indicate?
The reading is V 355
